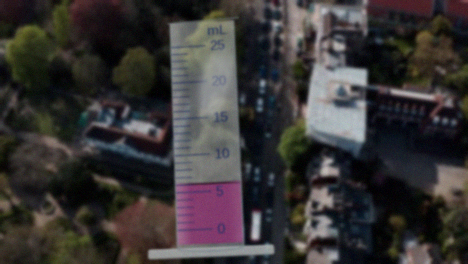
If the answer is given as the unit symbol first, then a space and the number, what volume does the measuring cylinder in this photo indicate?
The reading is mL 6
